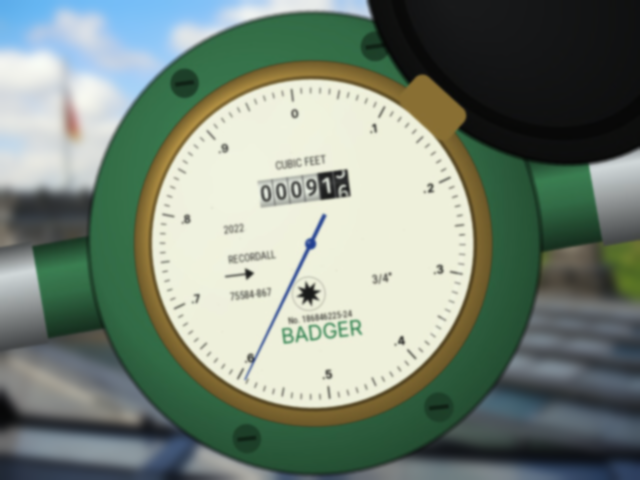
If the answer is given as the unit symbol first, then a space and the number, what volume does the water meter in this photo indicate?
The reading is ft³ 915.59
